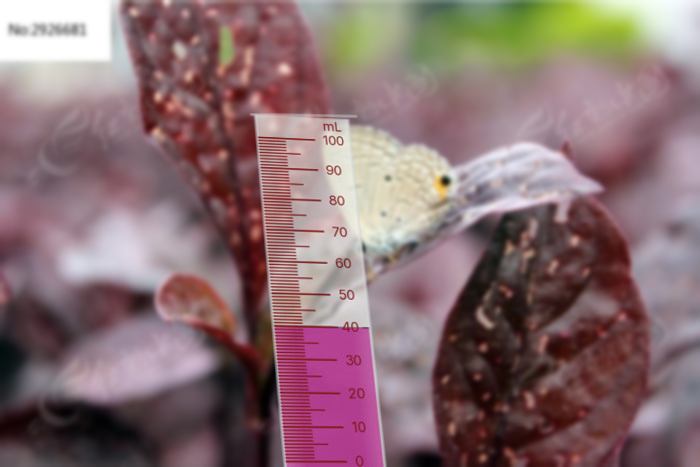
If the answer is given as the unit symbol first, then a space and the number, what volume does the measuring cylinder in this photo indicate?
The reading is mL 40
